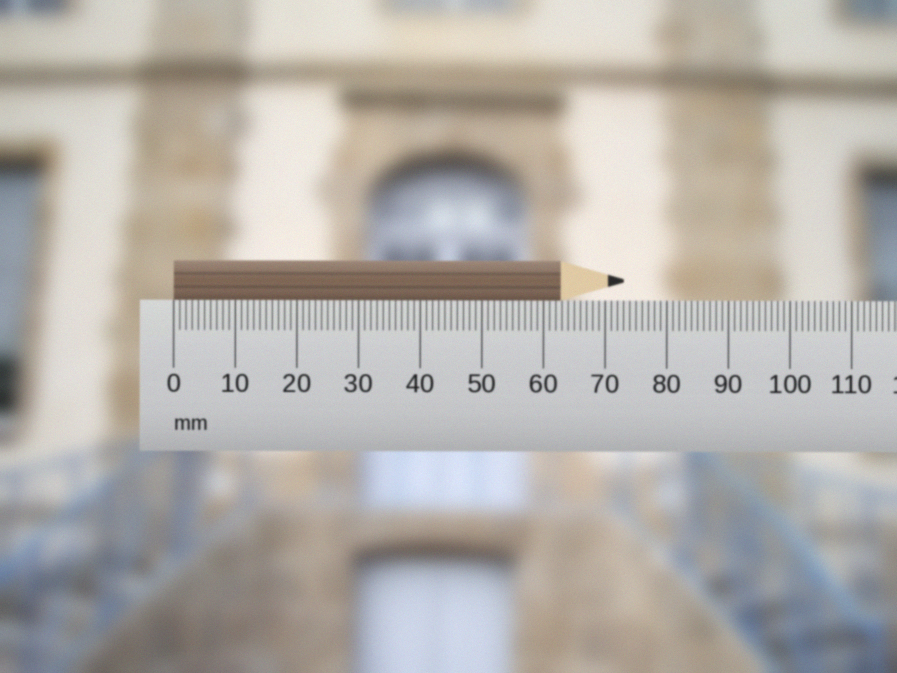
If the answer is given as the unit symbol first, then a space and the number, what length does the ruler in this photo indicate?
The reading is mm 73
